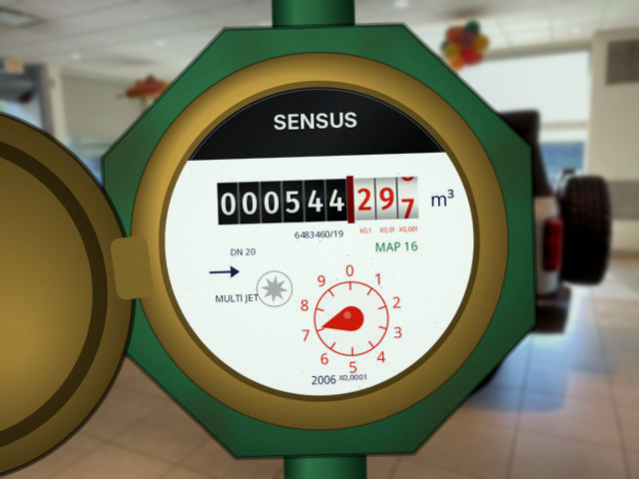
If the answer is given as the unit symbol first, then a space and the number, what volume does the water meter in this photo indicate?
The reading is m³ 544.2967
